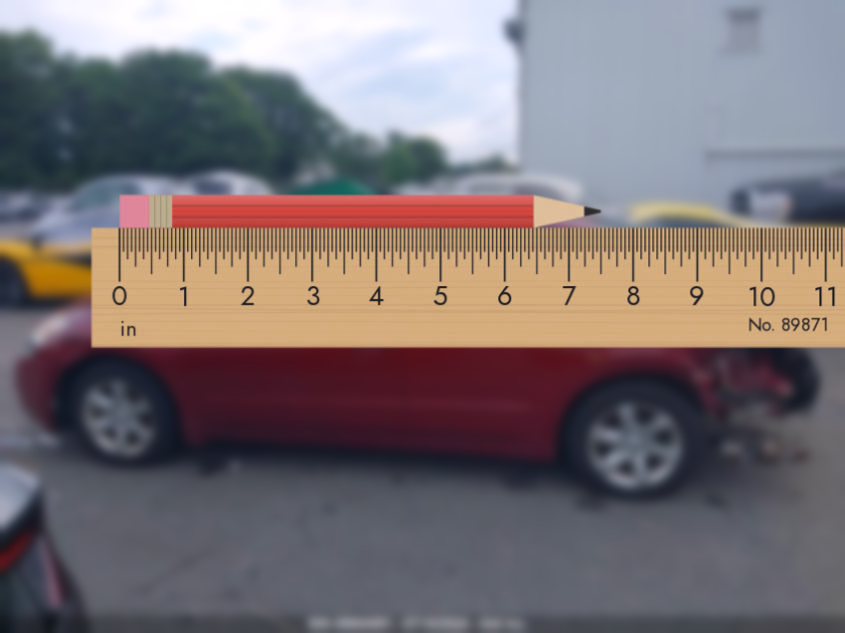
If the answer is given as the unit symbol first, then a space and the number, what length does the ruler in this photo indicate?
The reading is in 7.5
